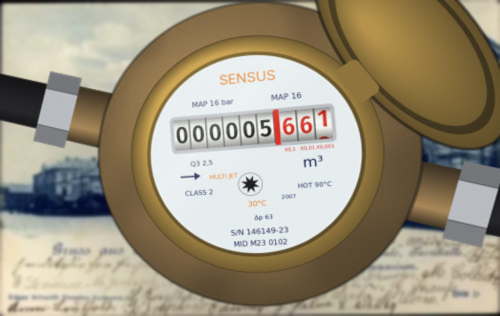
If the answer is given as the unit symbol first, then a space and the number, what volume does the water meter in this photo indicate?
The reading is m³ 5.661
